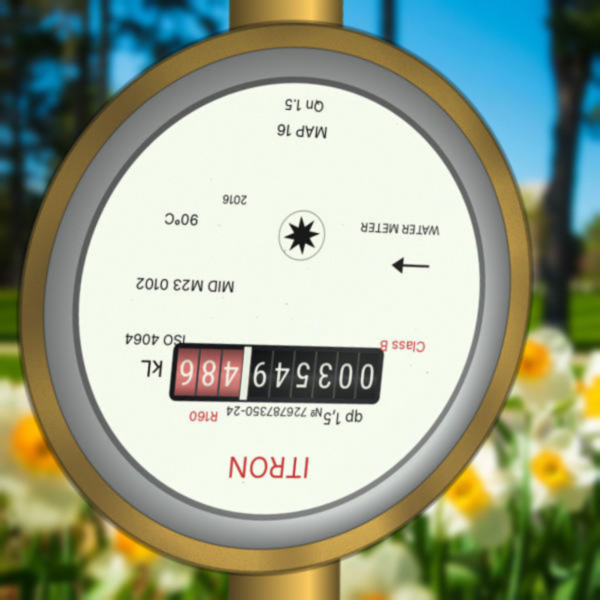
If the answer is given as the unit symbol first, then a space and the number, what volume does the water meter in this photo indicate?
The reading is kL 3549.486
